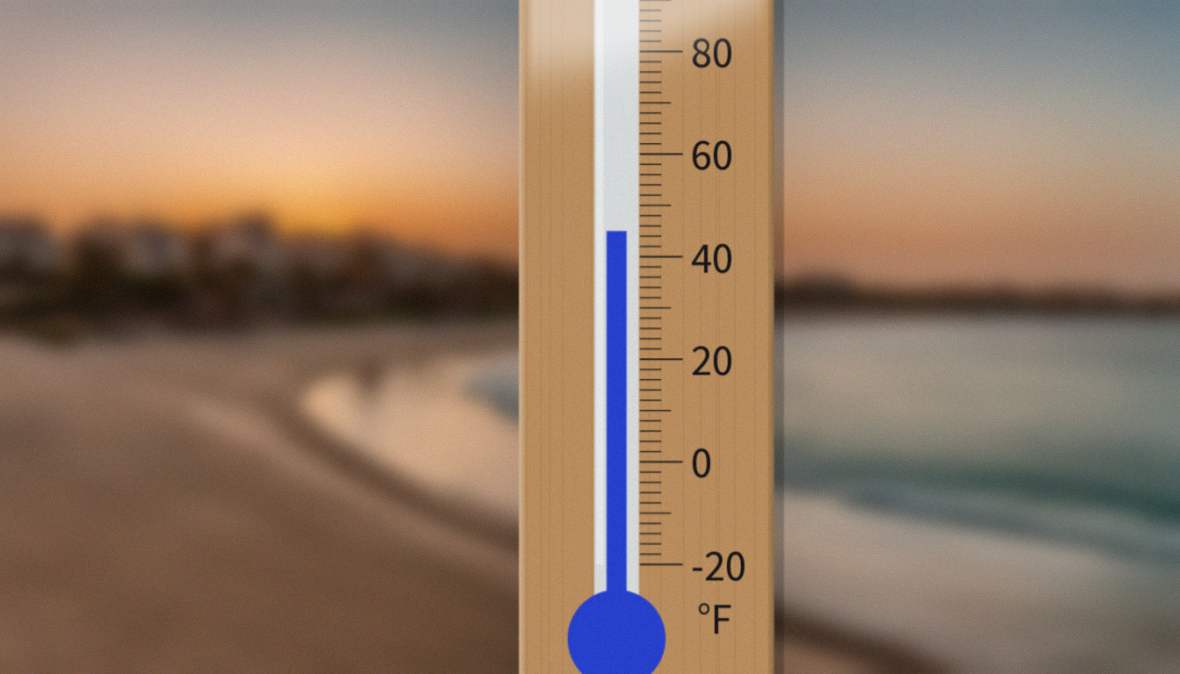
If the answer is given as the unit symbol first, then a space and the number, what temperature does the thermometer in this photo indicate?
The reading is °F 45
